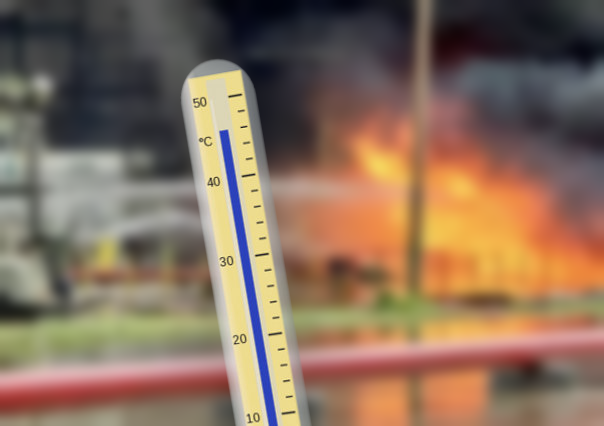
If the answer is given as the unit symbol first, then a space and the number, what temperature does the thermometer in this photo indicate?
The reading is °C 46
